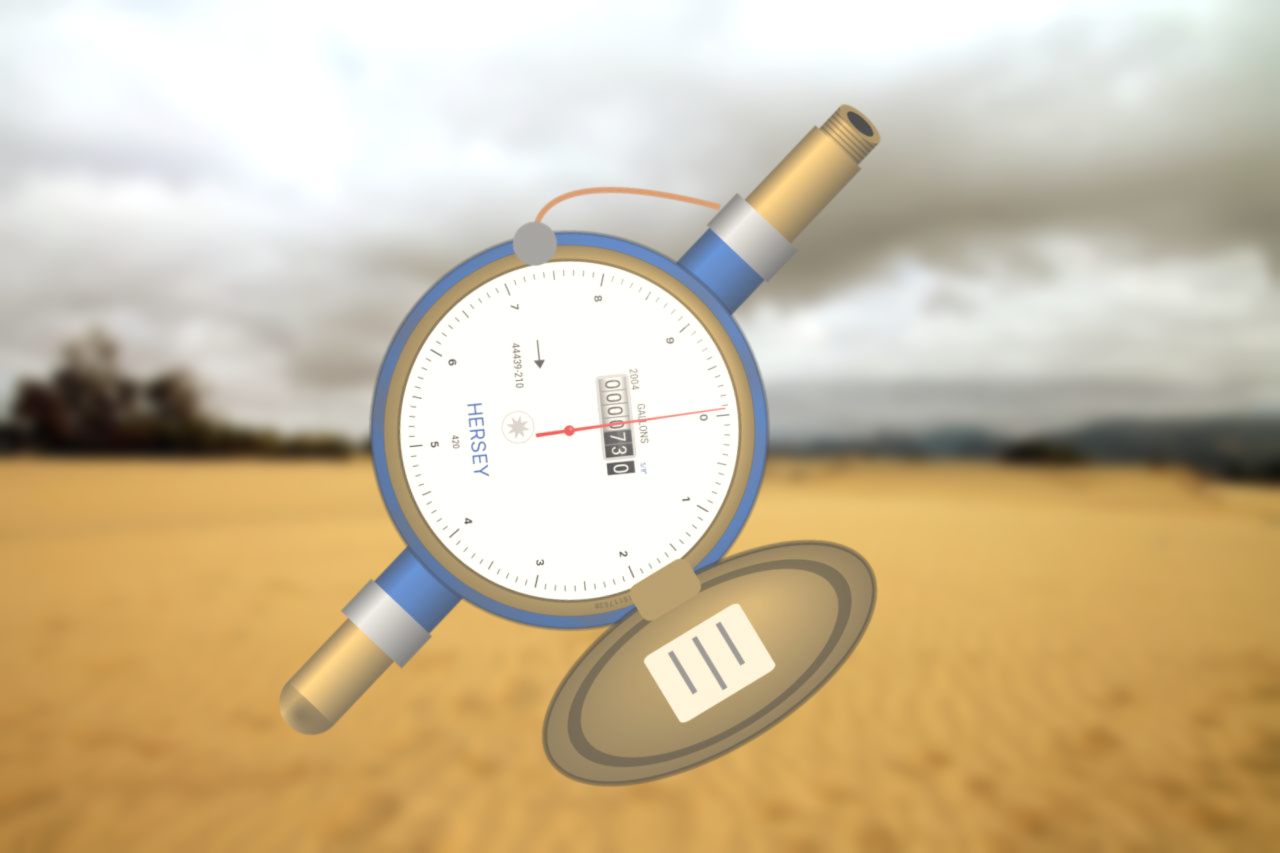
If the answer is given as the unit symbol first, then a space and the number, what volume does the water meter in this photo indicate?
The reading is gal 729.9
